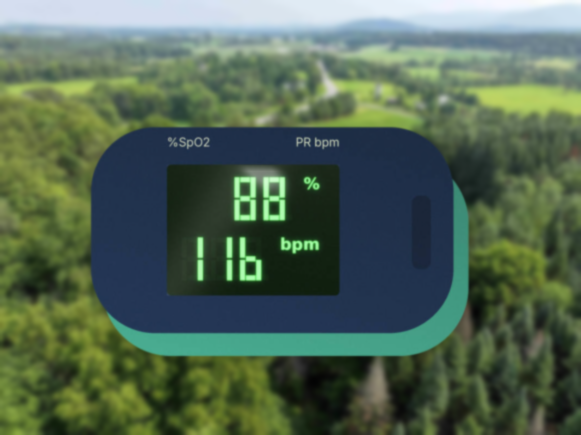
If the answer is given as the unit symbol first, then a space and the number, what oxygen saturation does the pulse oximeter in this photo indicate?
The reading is % 88
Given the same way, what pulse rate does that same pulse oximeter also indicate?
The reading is bpm 116
